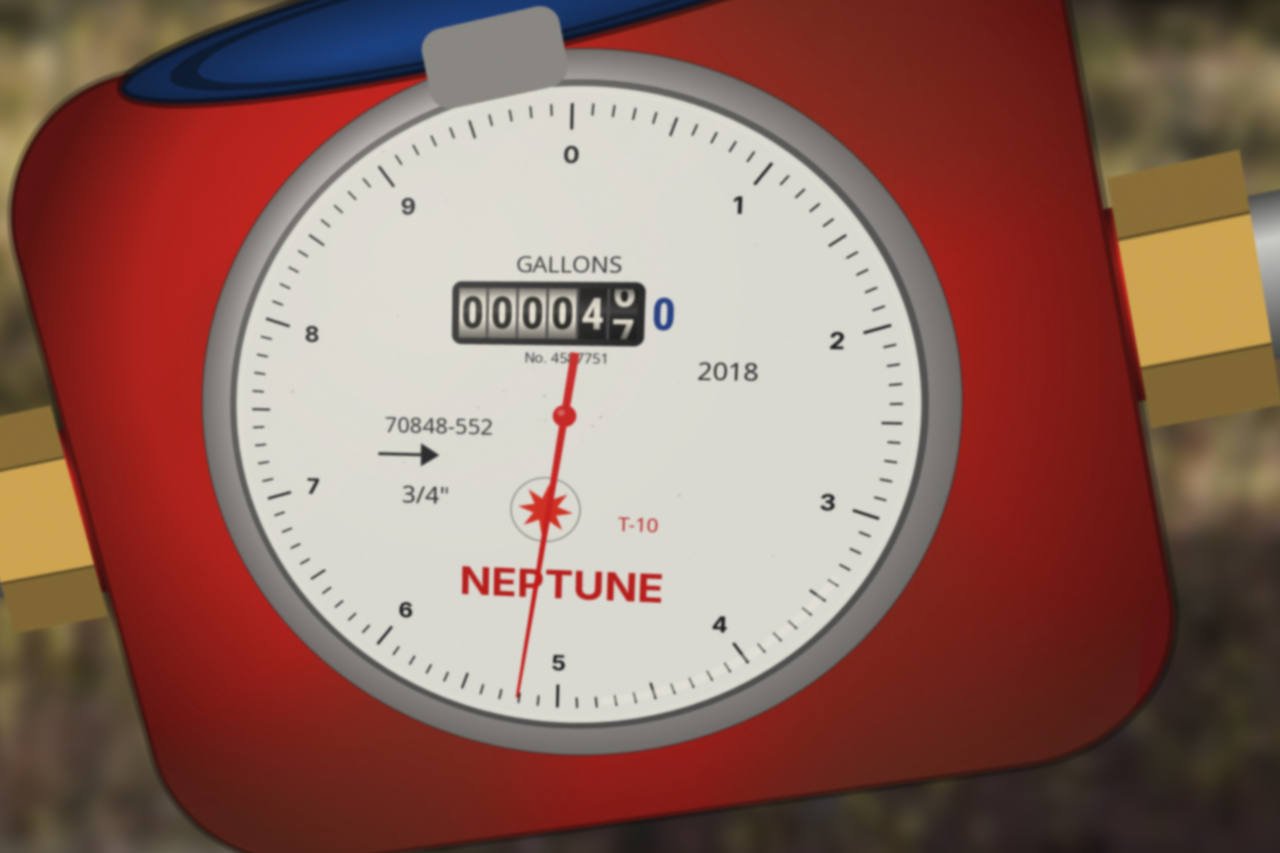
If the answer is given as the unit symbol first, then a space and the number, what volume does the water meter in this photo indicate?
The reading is gal 465.2
